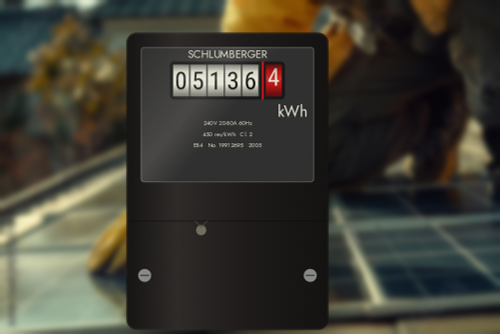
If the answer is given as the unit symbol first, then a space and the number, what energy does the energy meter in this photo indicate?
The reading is kWh 5136.4
